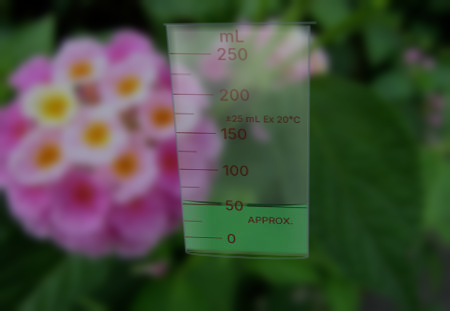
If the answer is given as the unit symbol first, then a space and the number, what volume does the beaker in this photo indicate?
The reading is mL 50
